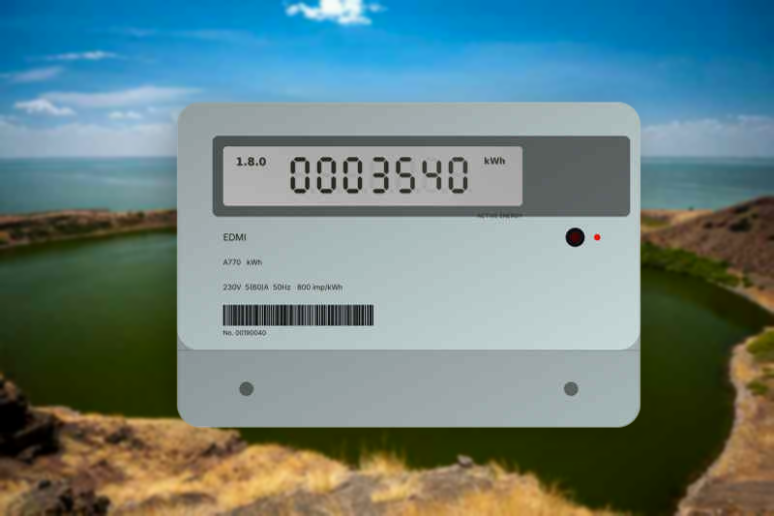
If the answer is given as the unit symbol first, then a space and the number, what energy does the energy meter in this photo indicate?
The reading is kWh 3540
